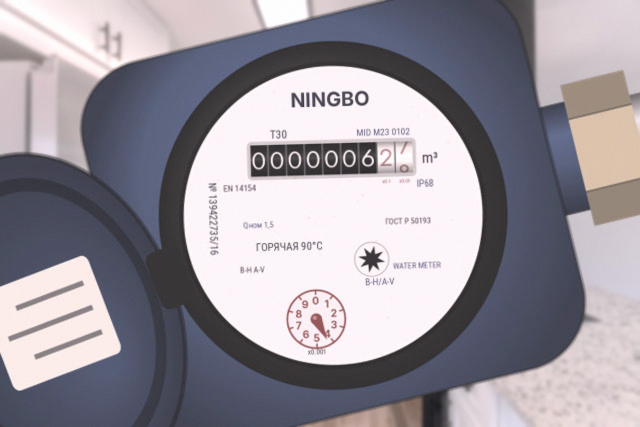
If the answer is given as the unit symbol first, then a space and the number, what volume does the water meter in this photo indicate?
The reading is m³ 6.274
